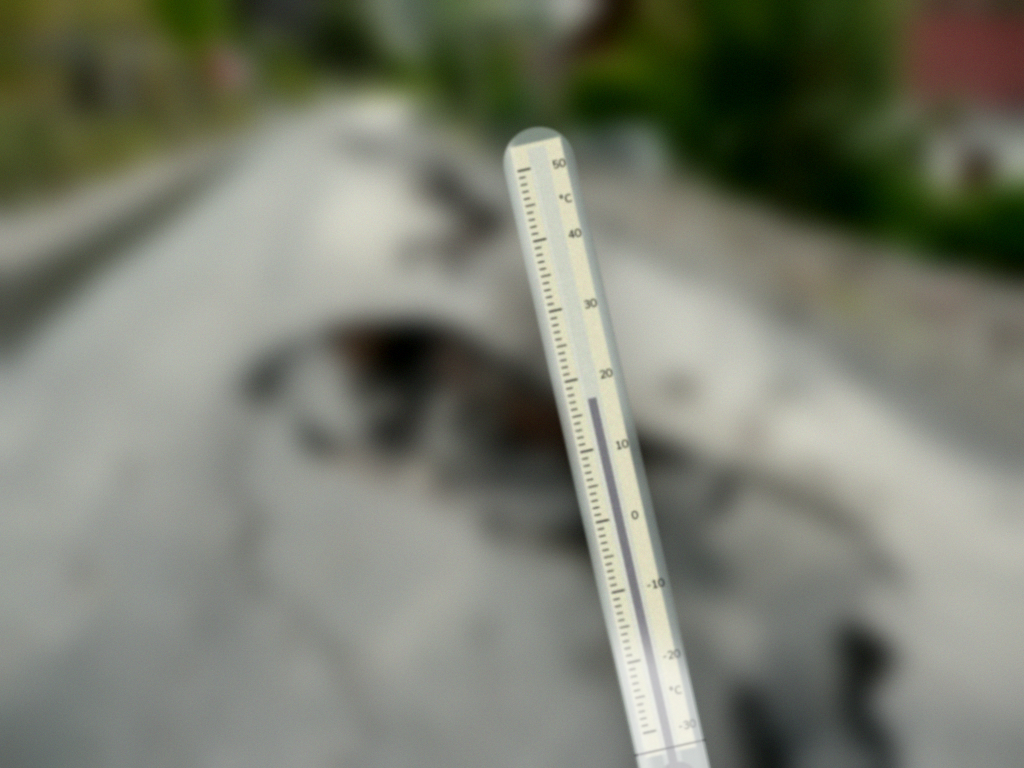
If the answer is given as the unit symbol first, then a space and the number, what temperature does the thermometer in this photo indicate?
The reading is °C 17
